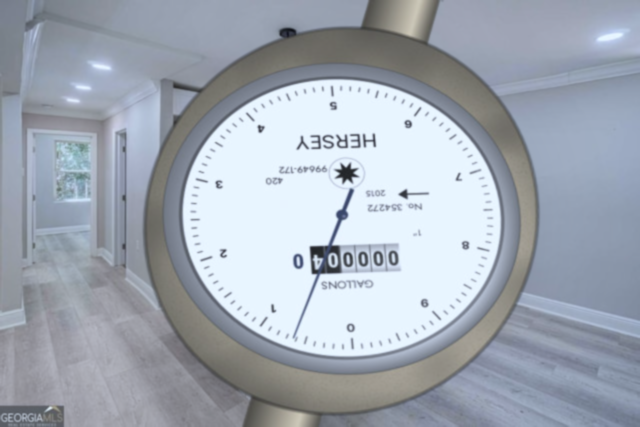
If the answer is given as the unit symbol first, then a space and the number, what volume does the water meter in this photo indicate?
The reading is gal 40.6
